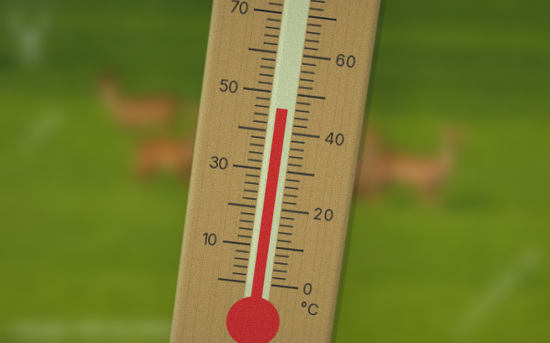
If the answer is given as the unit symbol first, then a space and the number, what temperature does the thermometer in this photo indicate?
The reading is °C 46
